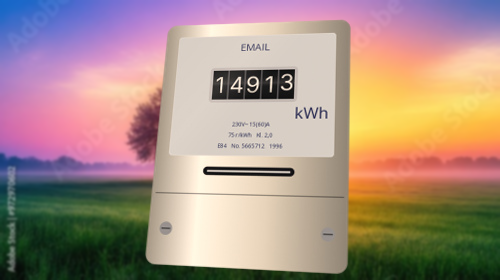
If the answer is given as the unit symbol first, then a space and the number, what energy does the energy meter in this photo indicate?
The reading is kWh 14913
